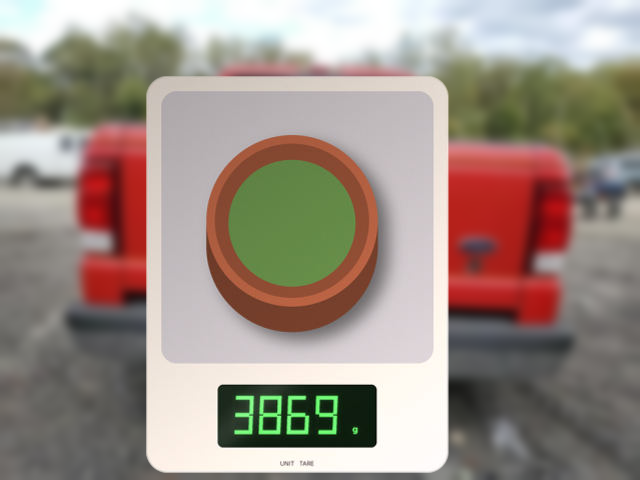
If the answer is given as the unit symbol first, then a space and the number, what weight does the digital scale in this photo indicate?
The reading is g 3869
